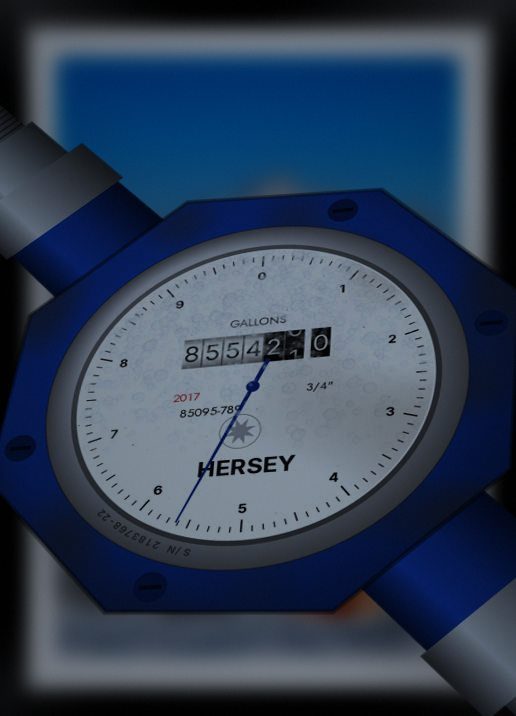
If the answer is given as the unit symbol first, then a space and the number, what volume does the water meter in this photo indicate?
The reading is gal 8554205.6
